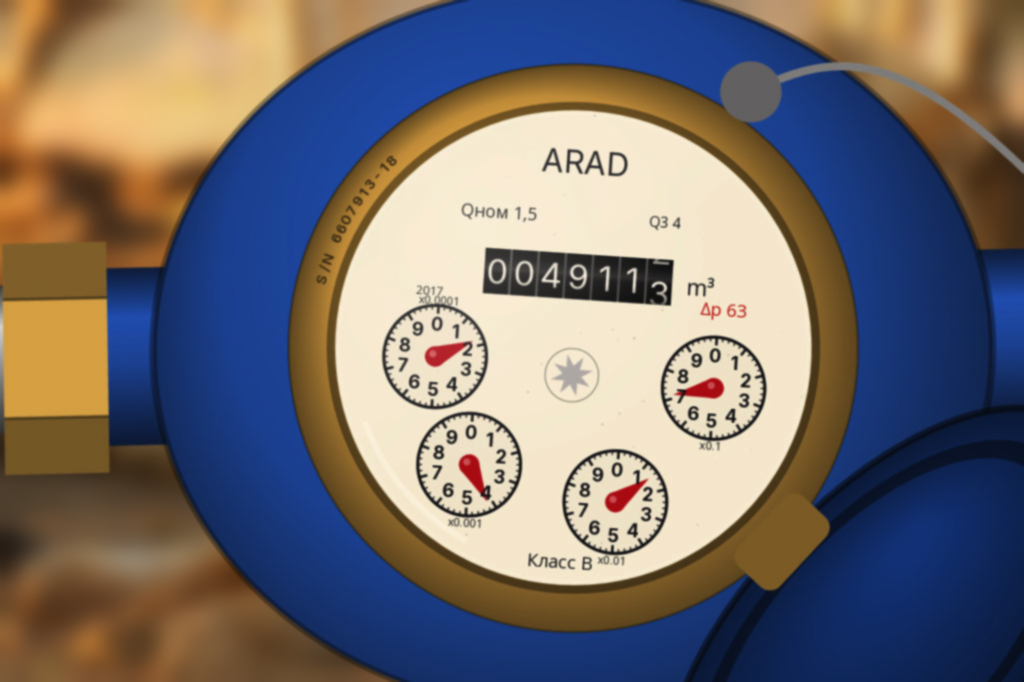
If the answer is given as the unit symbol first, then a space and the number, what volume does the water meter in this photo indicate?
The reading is m³ 49112.7141
